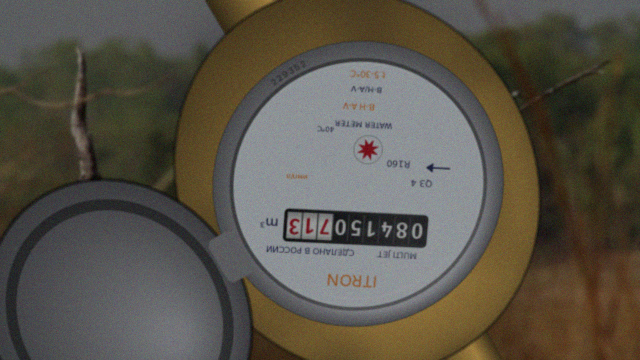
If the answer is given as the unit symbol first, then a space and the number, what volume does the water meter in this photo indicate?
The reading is m³ 84150.713
